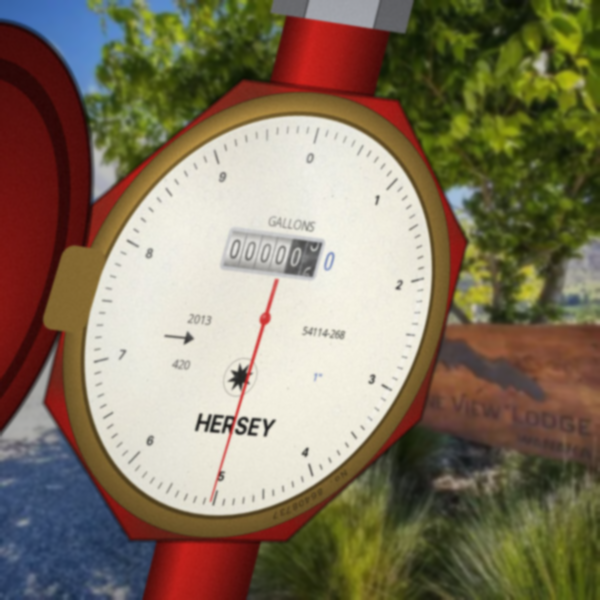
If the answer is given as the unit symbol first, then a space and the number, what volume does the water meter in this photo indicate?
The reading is gal 55.0
